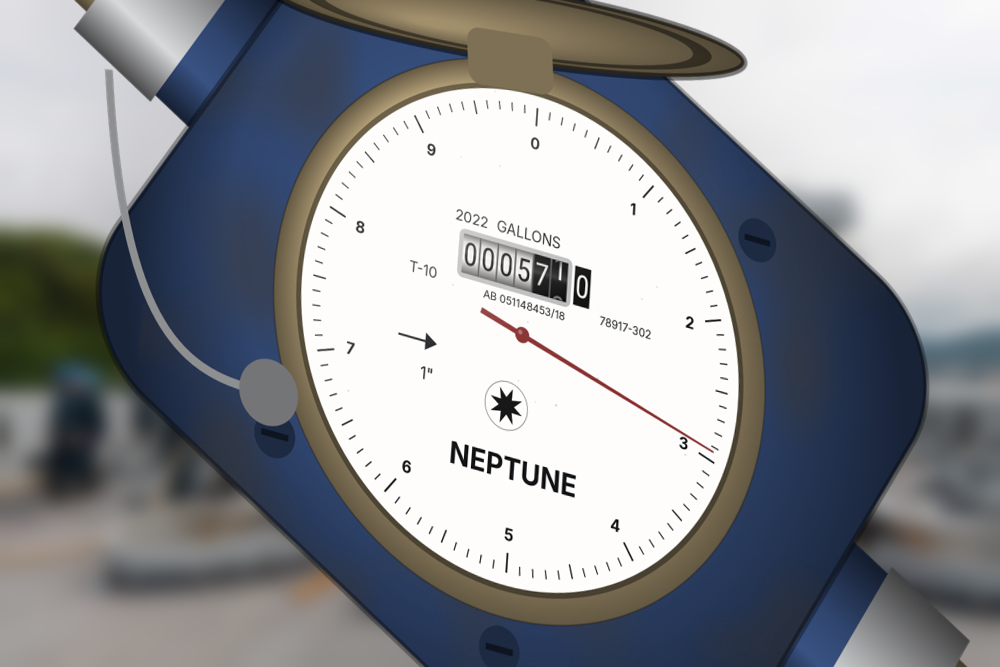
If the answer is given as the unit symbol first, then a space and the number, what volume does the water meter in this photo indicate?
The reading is gal 5712.9
